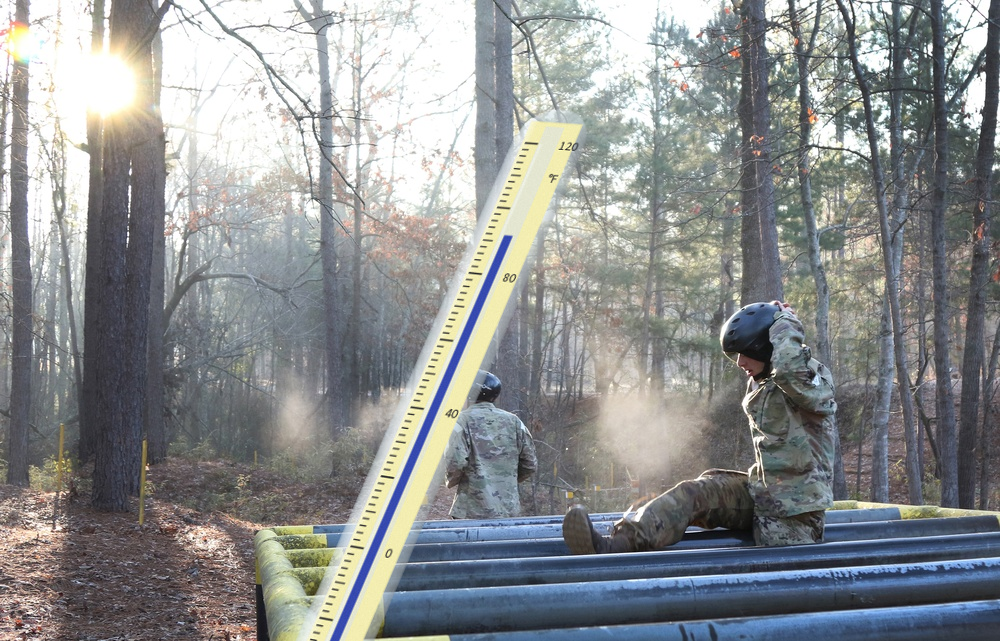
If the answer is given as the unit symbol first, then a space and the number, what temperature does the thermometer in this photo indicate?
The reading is °F 92
